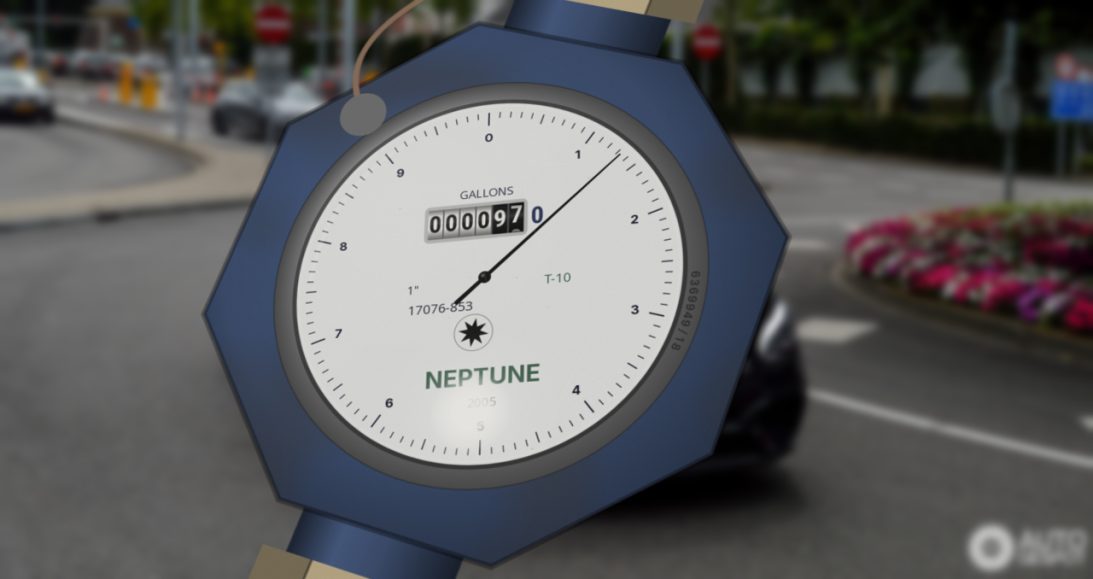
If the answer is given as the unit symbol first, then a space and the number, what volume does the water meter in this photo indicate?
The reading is gal 971.3
